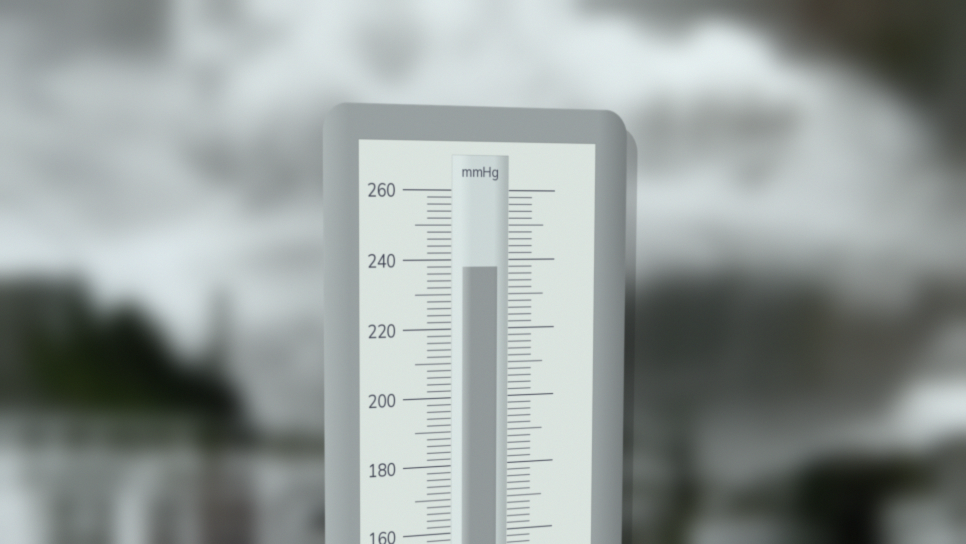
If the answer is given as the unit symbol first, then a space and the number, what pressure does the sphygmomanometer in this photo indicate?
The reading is mmHg 238
